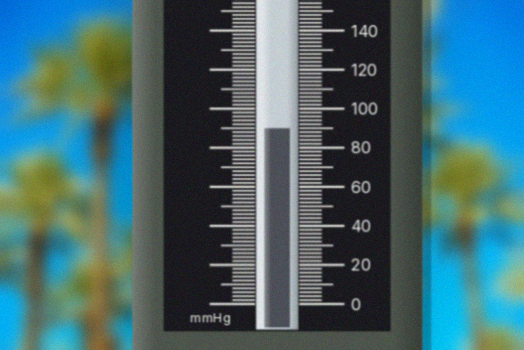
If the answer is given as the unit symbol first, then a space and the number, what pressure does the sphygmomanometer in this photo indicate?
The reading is mmHg 90
